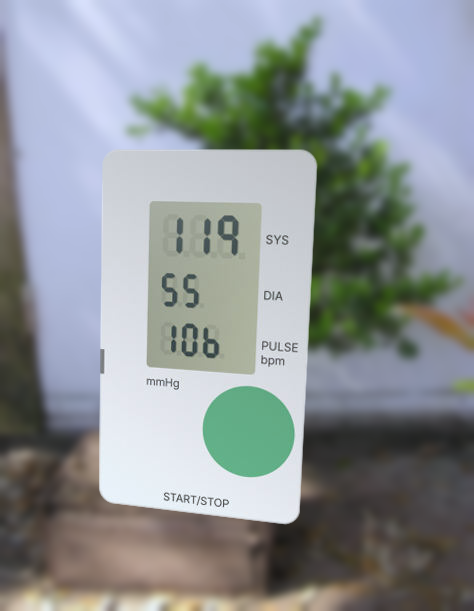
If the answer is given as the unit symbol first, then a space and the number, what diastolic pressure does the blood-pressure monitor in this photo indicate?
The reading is mmHg 55
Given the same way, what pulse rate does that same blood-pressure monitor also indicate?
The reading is bpm 106
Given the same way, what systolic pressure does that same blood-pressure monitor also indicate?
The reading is mmHg 119
